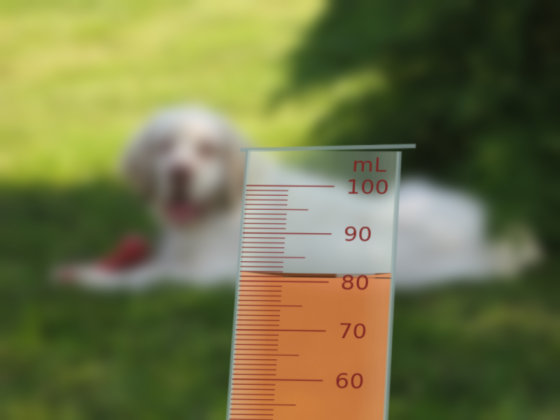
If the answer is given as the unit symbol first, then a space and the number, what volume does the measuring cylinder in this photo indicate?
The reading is mL 81
